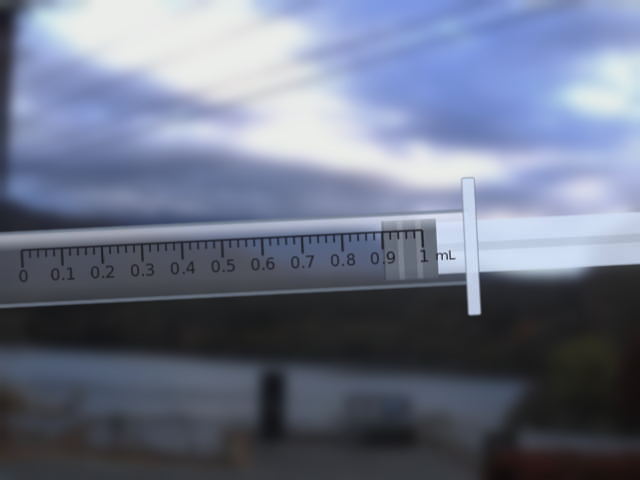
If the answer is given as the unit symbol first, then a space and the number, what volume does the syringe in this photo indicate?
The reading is mL 0.9
